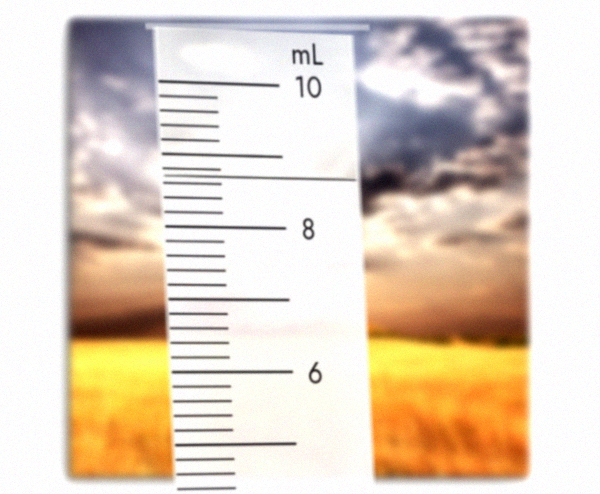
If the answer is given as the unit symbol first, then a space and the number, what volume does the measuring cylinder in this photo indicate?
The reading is mL 8.7
